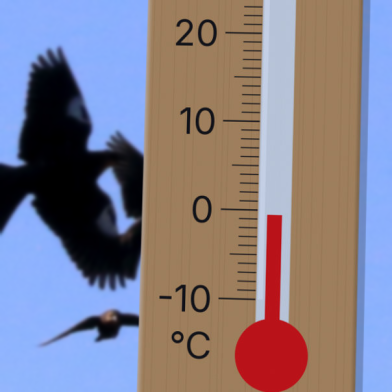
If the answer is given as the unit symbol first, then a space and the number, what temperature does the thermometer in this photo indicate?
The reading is °C -0.5
